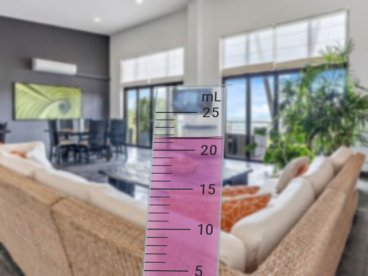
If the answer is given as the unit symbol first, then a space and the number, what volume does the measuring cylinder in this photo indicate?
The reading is mL 21.5
